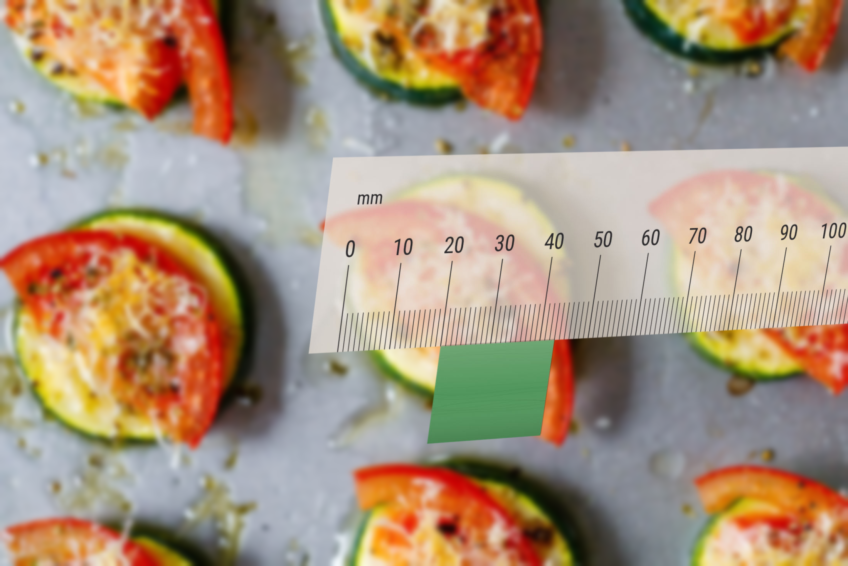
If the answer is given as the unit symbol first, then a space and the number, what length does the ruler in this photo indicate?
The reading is mm 23
